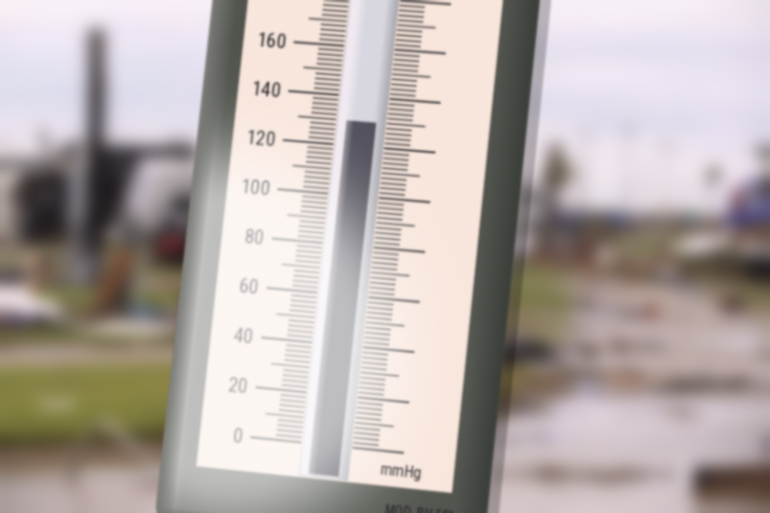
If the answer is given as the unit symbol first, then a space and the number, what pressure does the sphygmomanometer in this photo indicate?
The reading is mmHg 130
